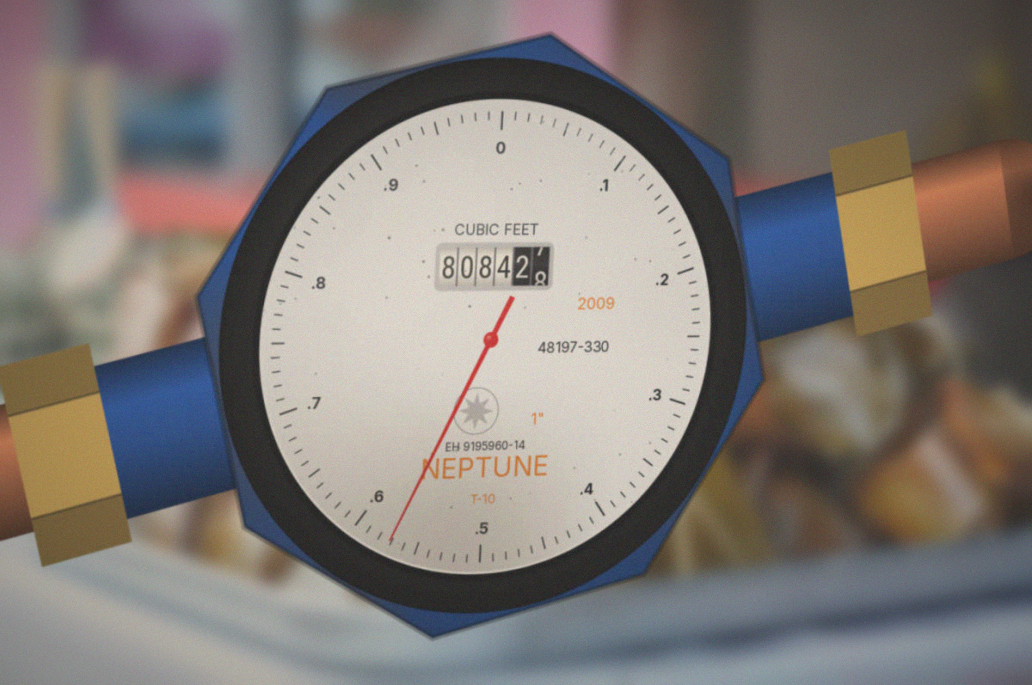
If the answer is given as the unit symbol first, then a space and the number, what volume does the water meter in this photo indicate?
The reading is ft³ 808427.57
